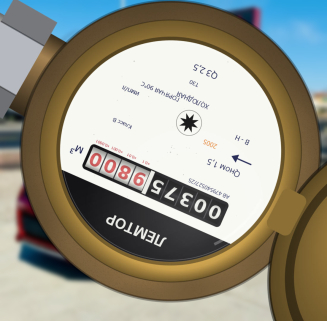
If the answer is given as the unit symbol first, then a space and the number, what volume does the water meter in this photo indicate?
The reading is m³ 375.9800
